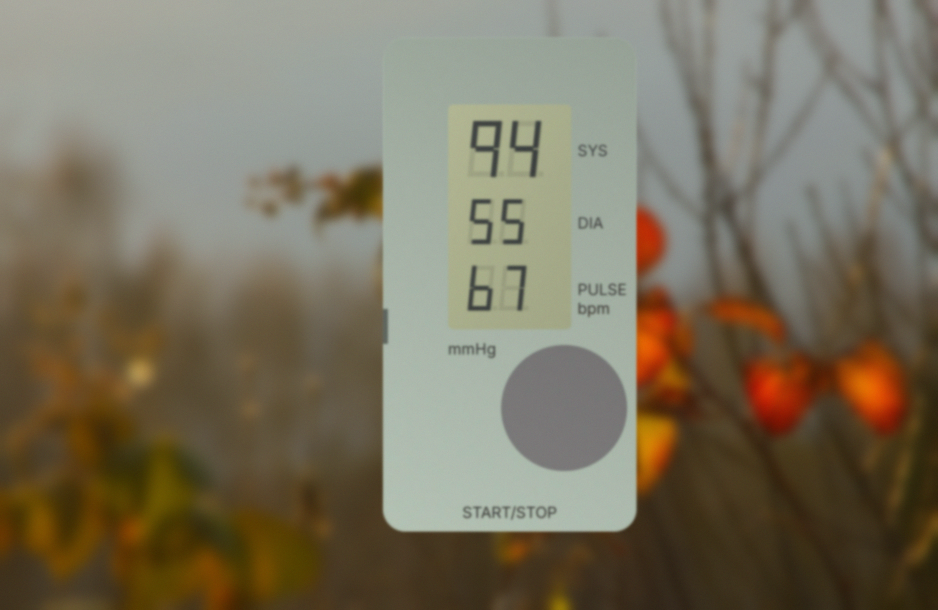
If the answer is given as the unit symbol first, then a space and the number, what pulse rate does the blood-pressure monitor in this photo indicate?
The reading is bpm 67
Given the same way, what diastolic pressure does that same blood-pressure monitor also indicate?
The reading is mmHg 55
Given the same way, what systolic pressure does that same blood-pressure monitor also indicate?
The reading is mmHg 94
